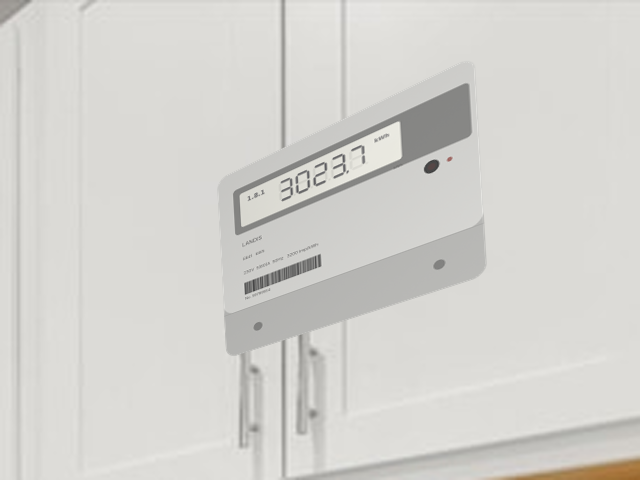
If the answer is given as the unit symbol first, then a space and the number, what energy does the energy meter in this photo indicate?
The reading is kWh 3023.7
